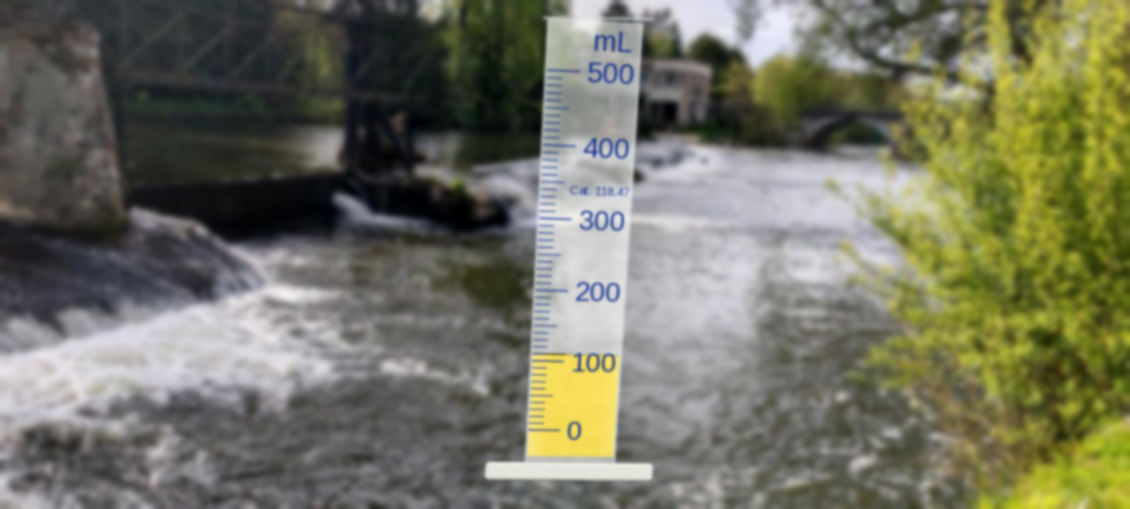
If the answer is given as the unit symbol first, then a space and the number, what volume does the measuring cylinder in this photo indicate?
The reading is mL 110
